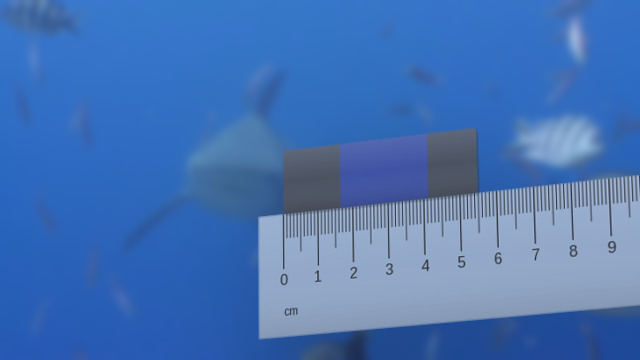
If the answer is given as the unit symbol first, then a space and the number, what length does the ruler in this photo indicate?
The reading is cm 5.5
